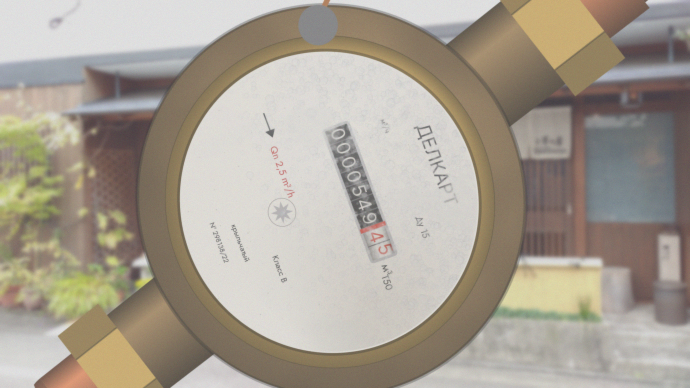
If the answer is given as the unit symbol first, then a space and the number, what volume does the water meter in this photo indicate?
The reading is m³ 549.45
